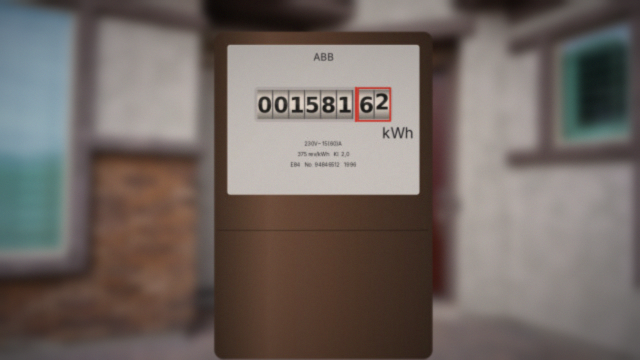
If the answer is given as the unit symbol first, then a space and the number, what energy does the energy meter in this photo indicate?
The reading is kWh 1581.62
